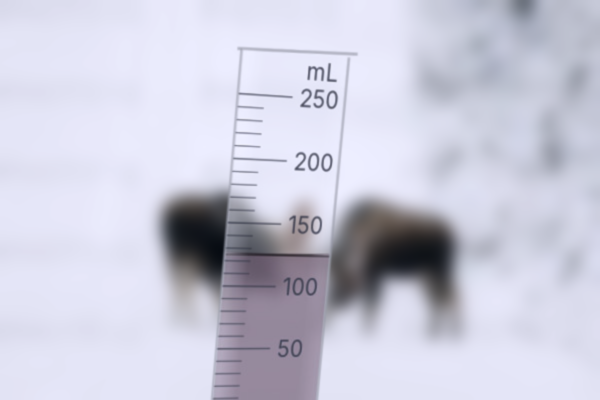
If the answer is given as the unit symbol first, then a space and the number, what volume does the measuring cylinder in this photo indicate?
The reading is mL 125
